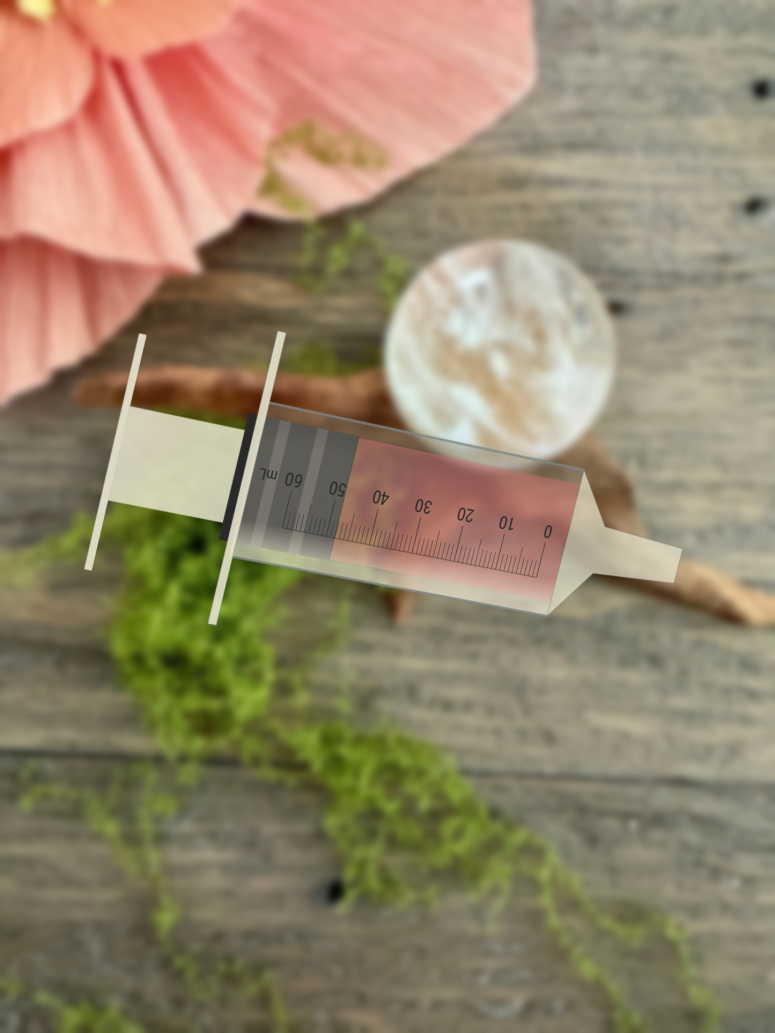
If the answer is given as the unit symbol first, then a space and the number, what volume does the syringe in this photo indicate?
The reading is mL 48
